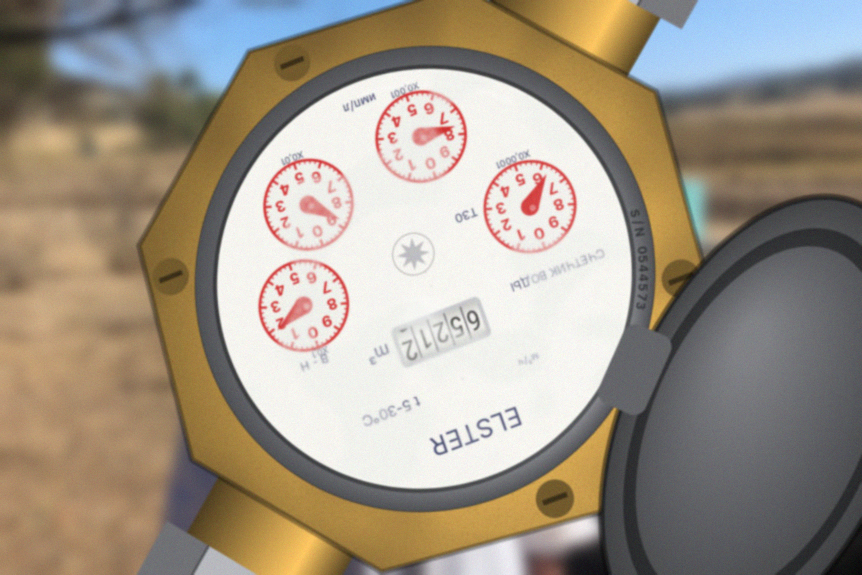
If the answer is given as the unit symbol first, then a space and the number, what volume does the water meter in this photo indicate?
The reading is m³ 65212.1876
